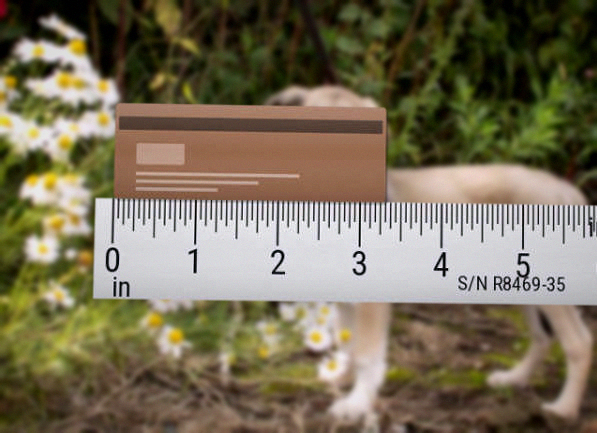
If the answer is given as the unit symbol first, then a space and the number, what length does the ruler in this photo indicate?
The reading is in 3.3125
